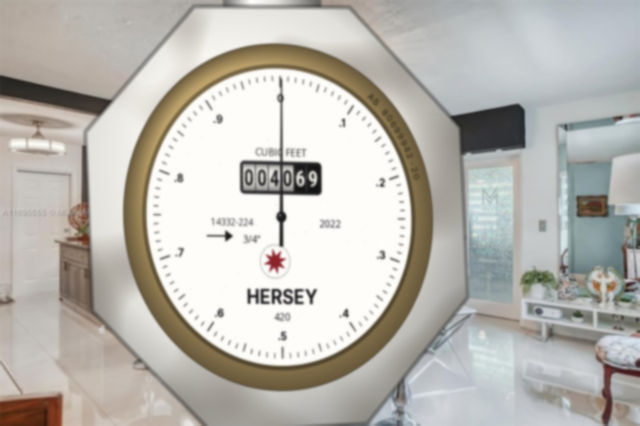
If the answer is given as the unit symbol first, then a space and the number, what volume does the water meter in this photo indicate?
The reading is ft³ 4069.00
